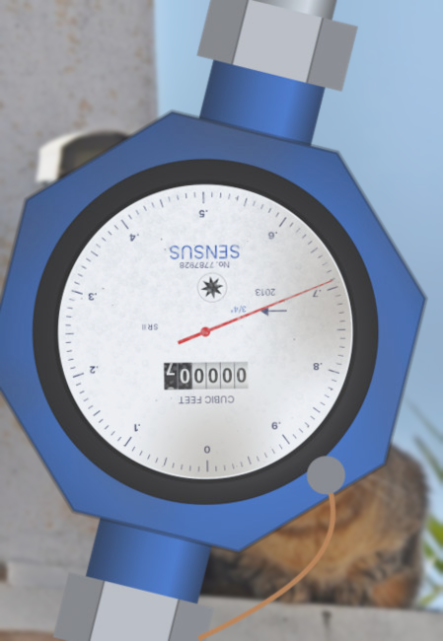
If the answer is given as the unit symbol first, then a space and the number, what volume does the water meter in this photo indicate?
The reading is ft³ 6.69
